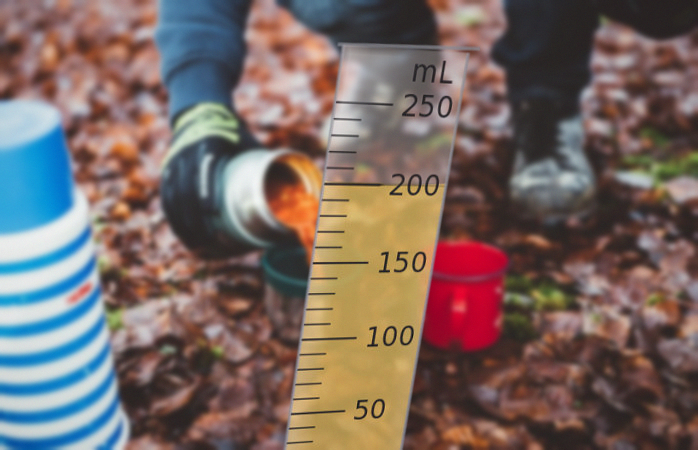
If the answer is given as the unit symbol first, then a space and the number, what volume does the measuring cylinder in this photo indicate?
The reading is mL 200
